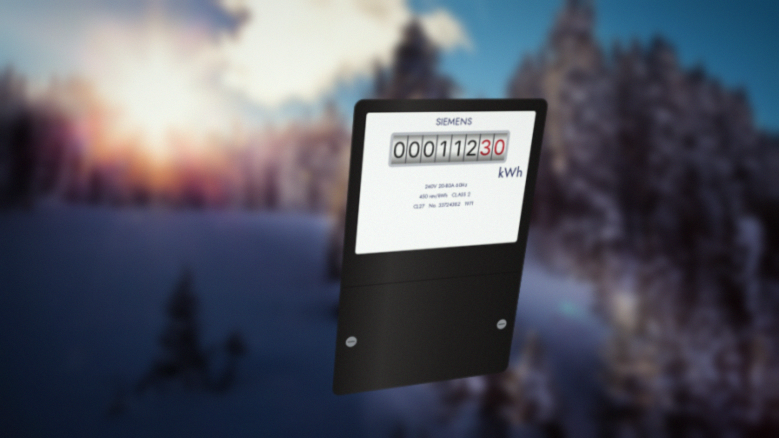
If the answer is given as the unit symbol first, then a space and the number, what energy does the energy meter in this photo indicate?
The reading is kWh 112.30
